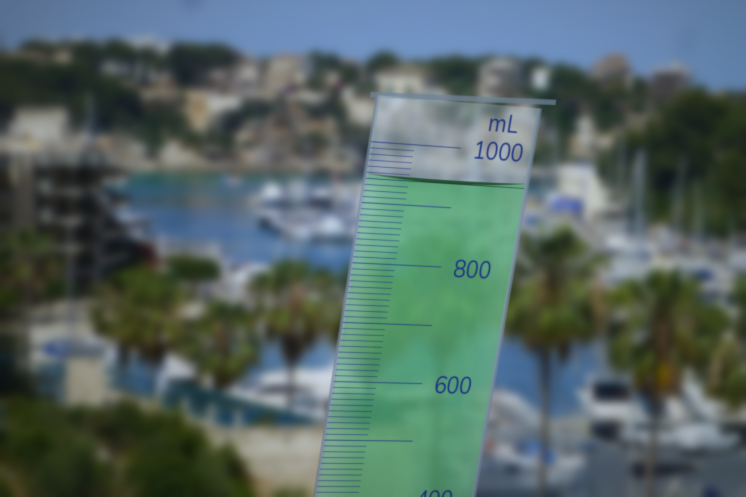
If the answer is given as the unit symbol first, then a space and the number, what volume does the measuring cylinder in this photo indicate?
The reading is mL 940
